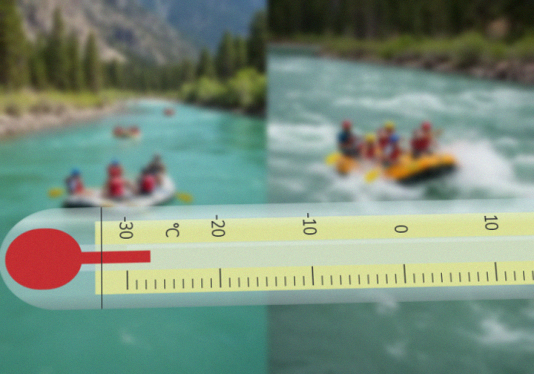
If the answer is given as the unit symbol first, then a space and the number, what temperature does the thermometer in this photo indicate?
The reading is °C -27.5
